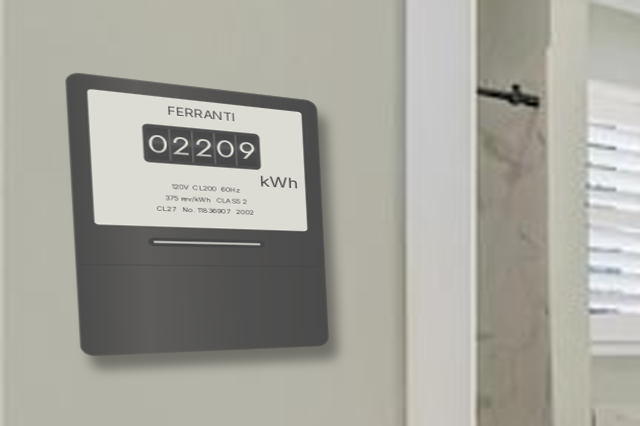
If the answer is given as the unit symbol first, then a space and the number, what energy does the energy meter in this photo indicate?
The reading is kWh 2209
